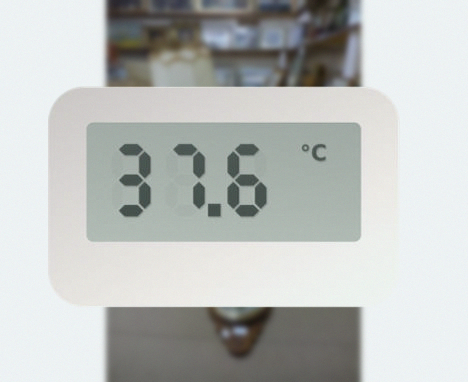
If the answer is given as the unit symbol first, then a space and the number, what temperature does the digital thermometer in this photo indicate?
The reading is °C 37.6
